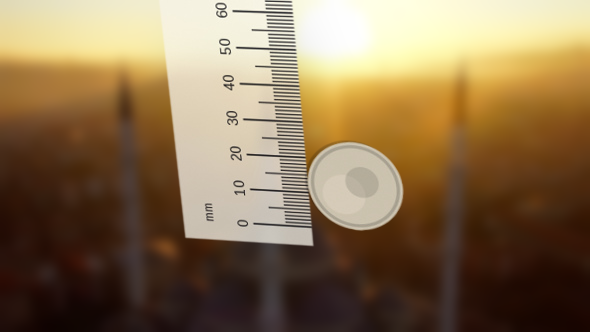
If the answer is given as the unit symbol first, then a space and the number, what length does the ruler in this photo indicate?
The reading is mm 25
